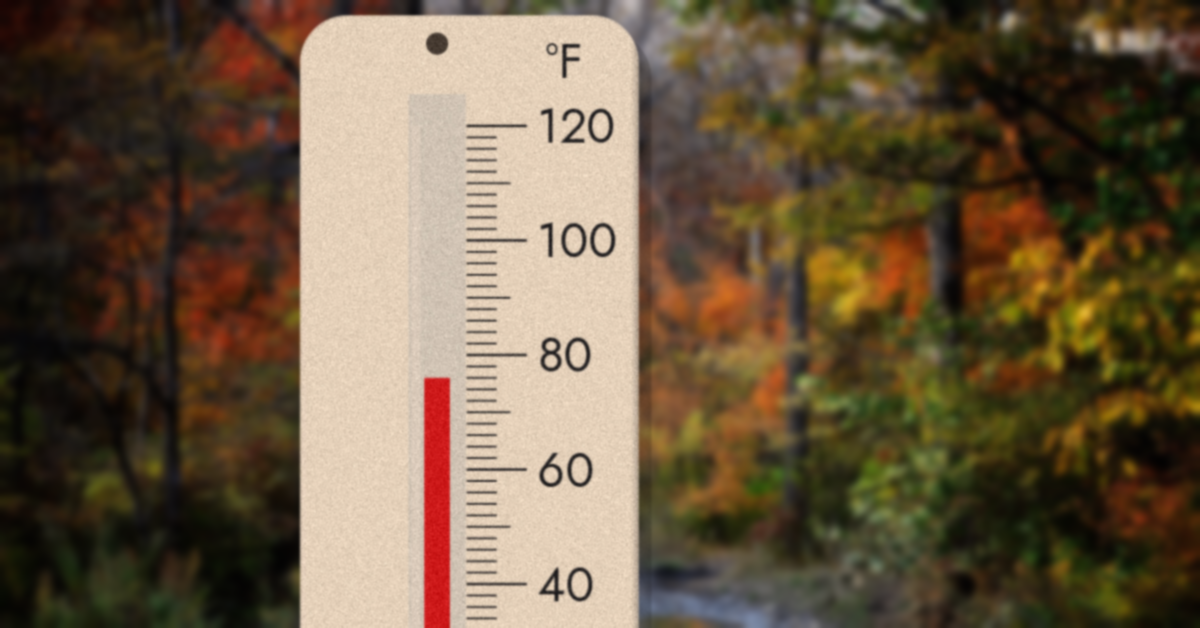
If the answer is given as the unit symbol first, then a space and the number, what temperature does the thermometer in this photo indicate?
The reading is °F 76
